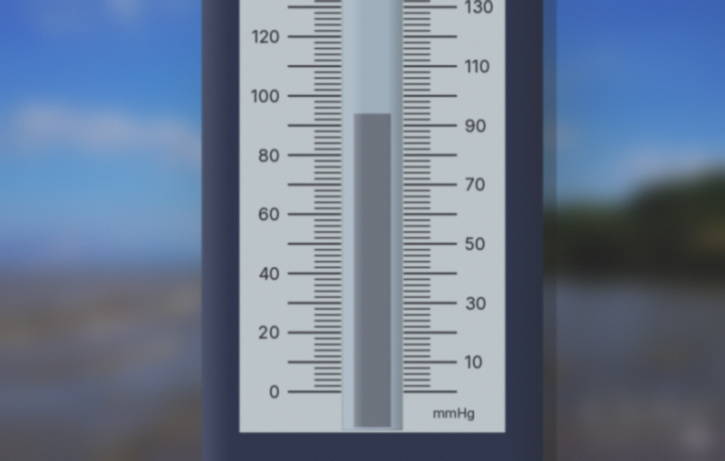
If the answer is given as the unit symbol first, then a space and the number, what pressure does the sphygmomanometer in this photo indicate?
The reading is mmHg 94
